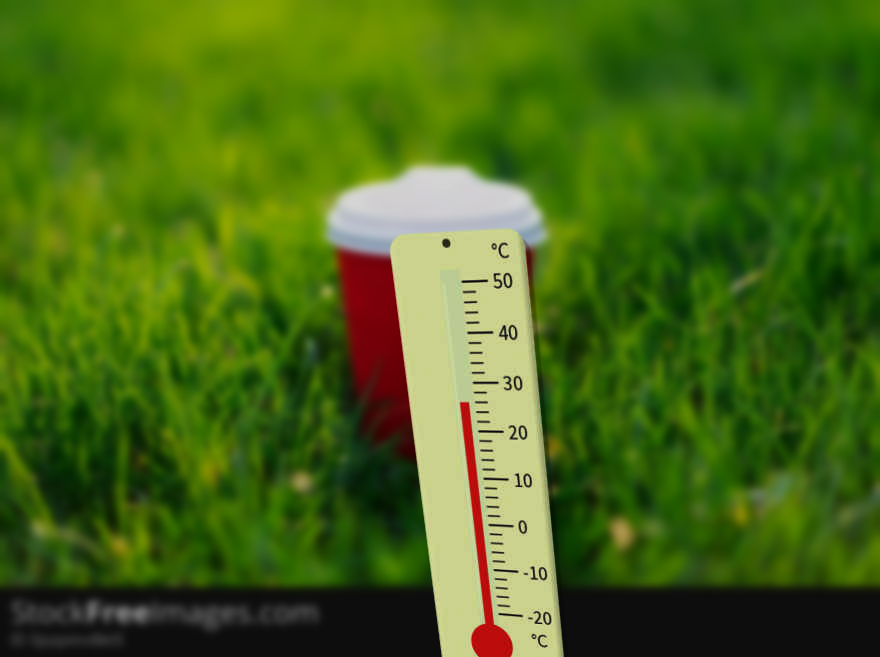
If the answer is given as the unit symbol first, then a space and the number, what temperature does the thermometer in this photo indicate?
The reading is °C 26
